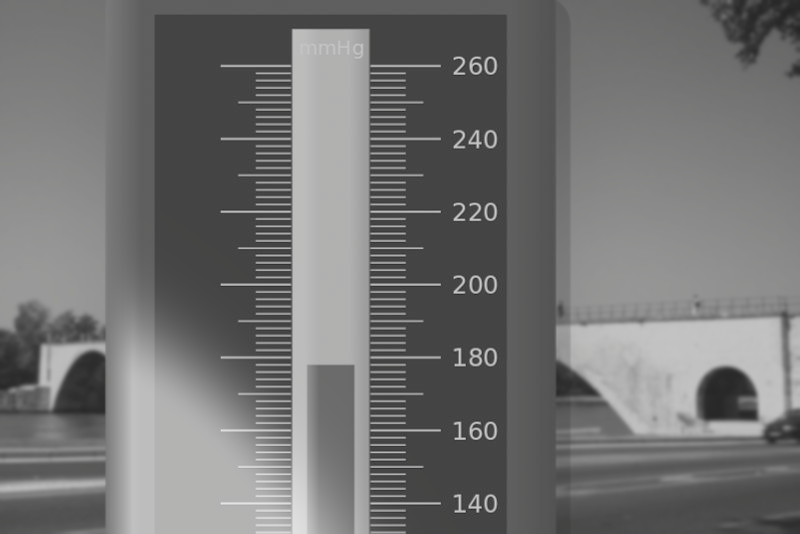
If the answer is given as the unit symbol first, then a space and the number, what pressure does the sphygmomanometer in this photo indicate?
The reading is mmHg 178
